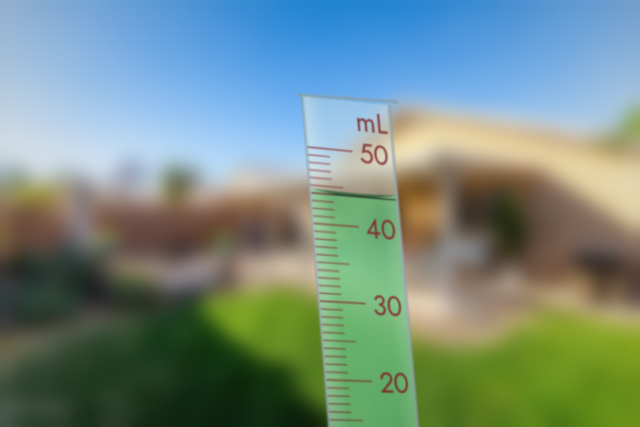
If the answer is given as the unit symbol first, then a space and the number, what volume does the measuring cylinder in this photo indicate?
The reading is mL 44
